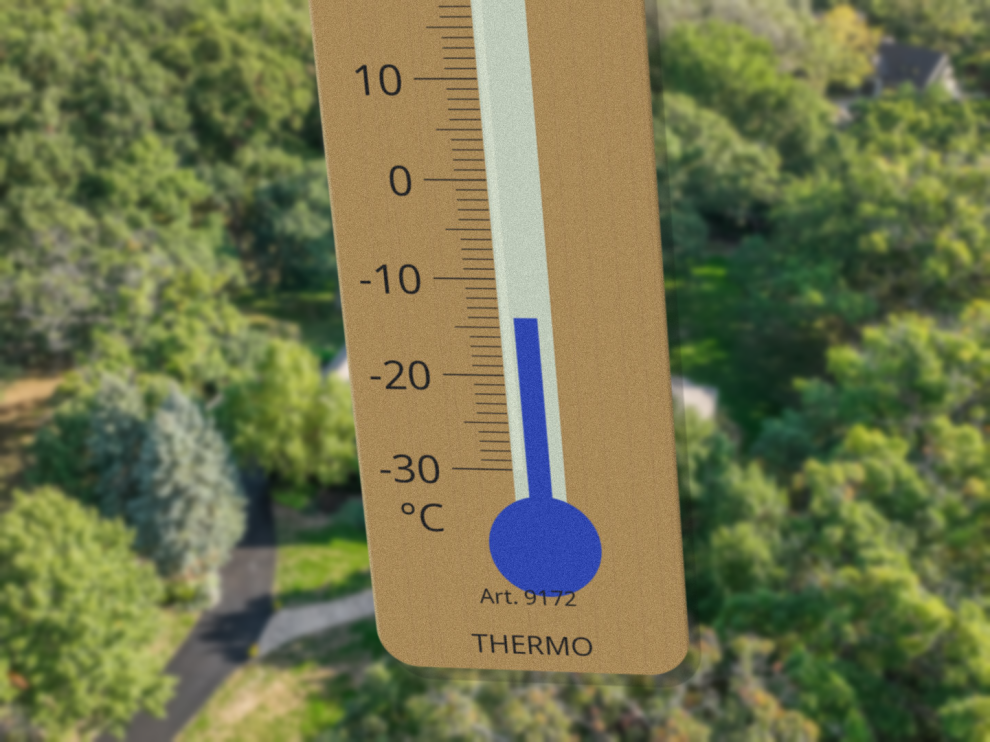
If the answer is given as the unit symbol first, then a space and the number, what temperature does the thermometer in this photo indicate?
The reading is °C -14
